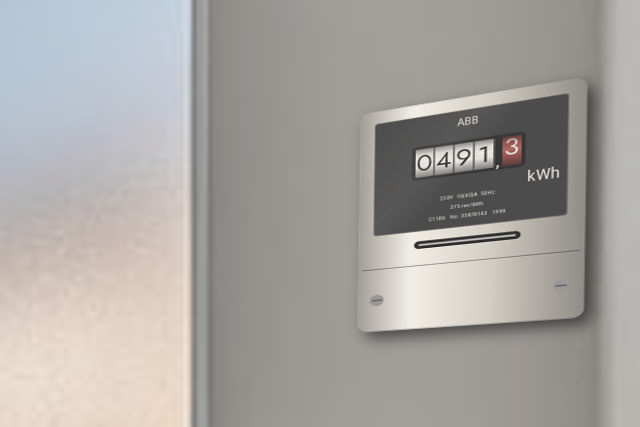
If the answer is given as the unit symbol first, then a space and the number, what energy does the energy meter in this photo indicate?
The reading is kWh 491.3
